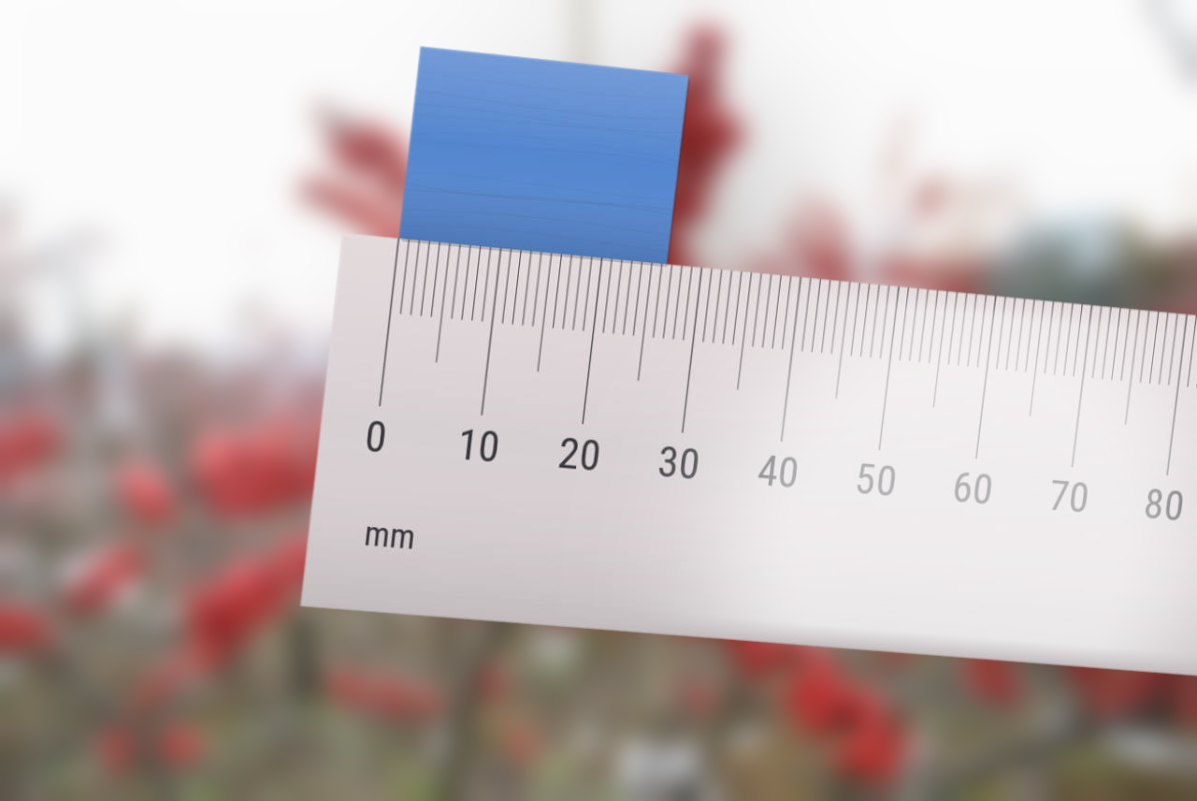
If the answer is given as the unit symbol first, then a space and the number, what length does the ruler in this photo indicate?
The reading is mm 26.5
